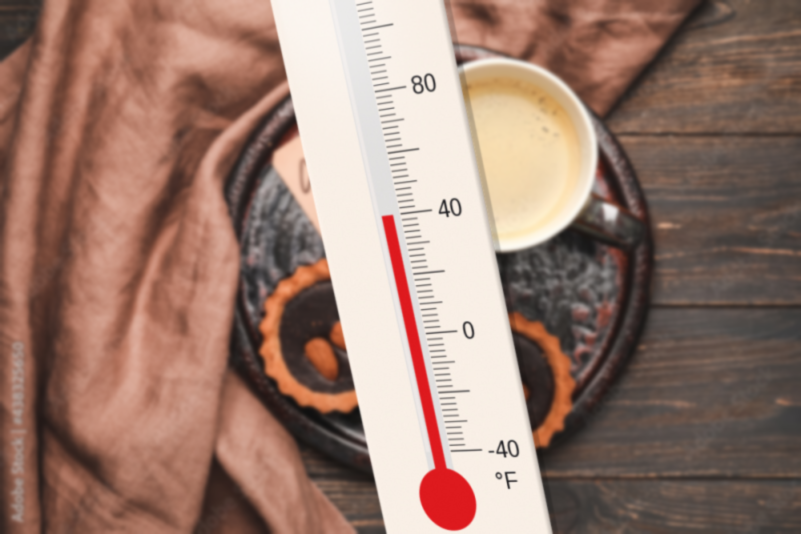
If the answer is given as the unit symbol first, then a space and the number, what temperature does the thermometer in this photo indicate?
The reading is °F 40
